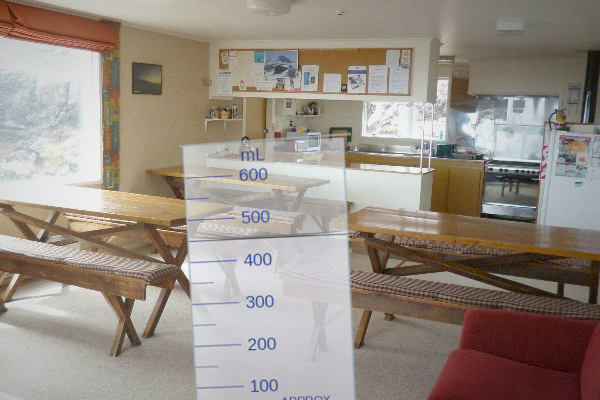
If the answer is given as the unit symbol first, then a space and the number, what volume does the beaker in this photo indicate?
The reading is mL 450
